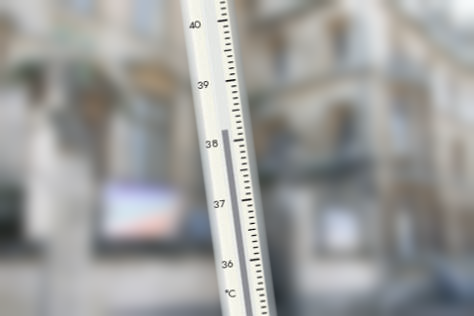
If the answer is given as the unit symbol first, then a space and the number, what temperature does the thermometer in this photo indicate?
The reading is °C 38.2
